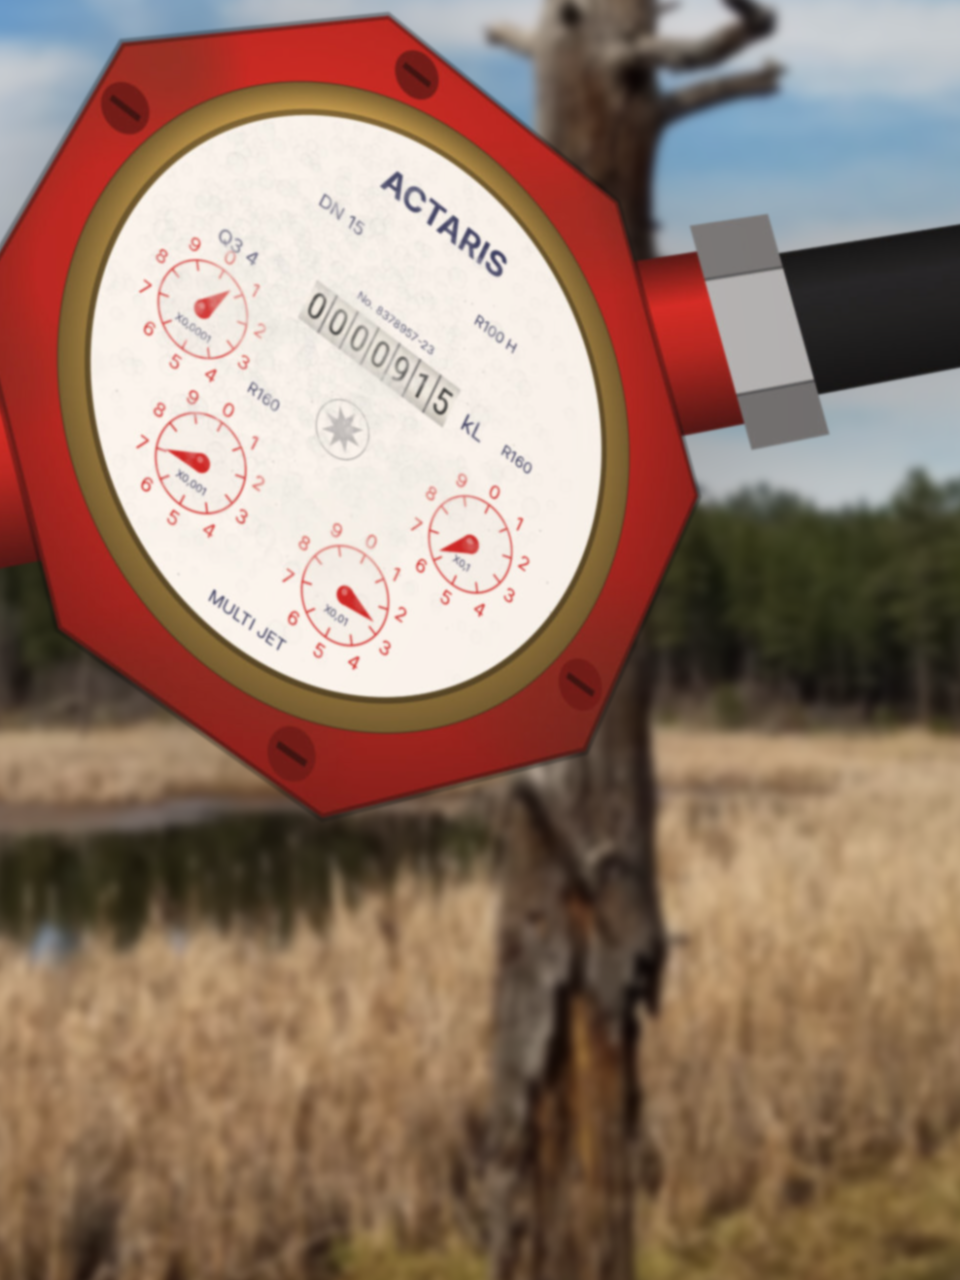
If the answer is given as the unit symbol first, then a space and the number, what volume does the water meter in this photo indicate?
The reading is kL 915.6270
